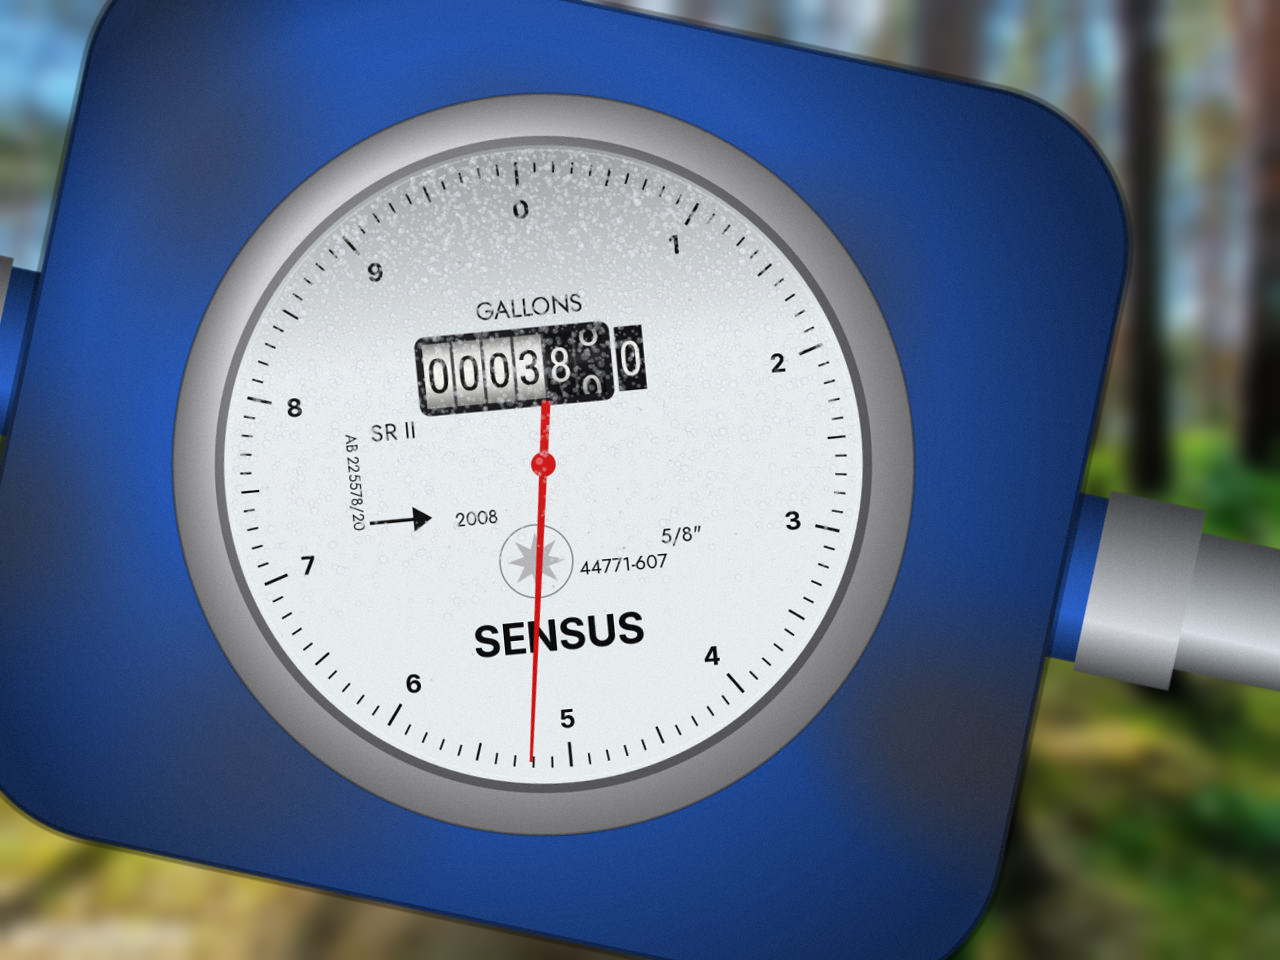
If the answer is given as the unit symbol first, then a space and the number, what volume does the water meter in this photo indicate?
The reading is gal 3885.2
